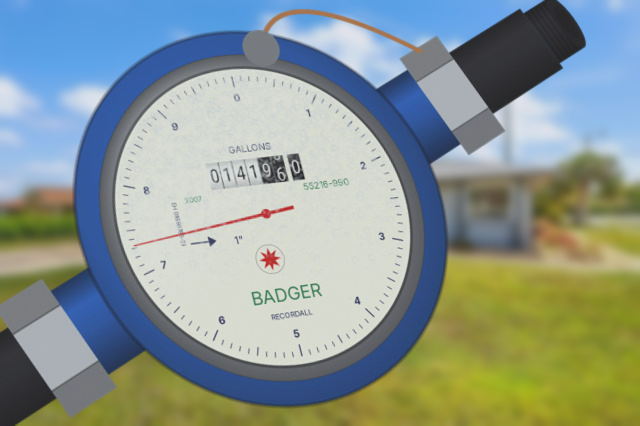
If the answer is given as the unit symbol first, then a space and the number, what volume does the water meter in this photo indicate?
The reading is gal 141957.3
